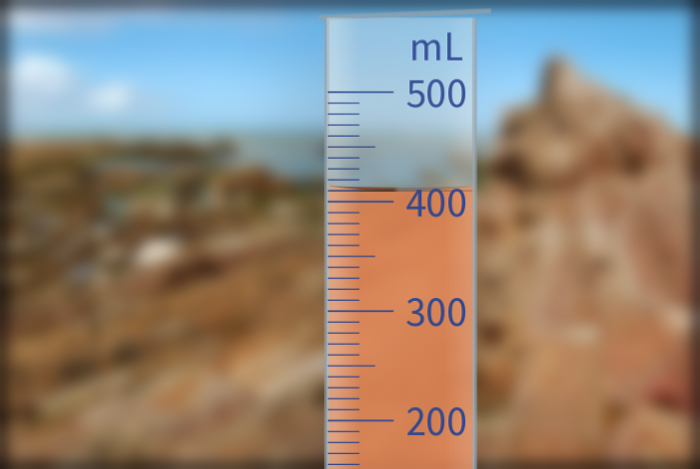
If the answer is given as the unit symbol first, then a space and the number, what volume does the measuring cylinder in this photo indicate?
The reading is mL 410
